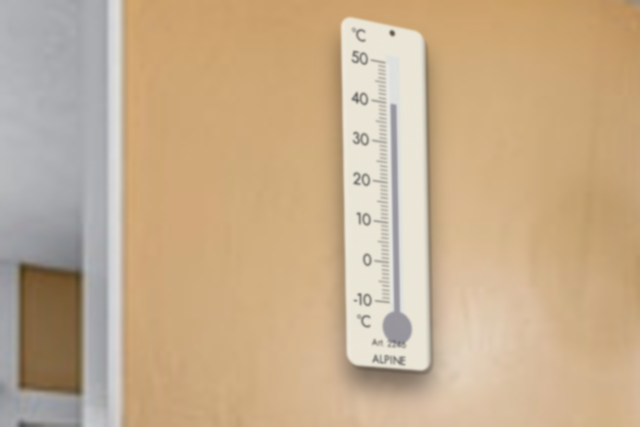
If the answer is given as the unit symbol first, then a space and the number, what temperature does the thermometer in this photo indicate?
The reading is °C 40
